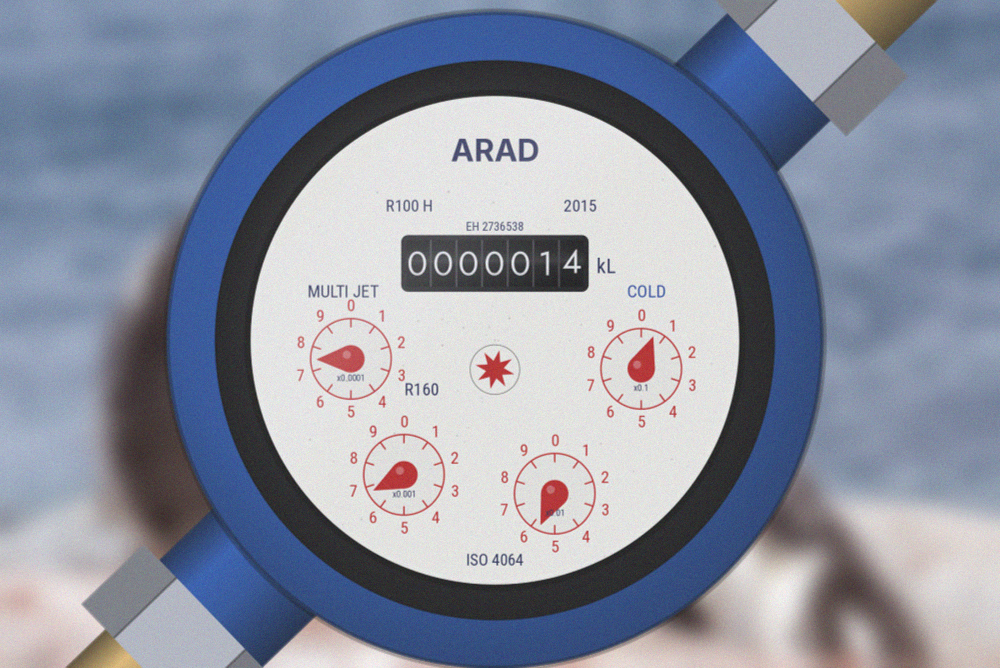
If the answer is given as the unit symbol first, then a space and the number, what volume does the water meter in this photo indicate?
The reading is kL 14.0567
